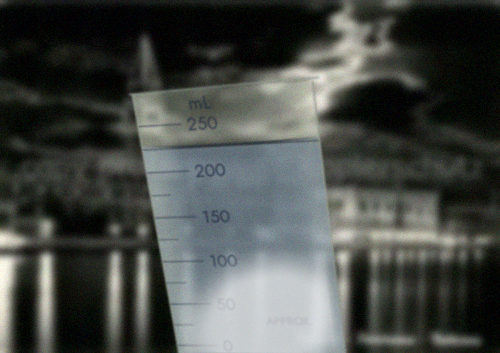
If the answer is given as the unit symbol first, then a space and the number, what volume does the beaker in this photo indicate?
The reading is mL 225
